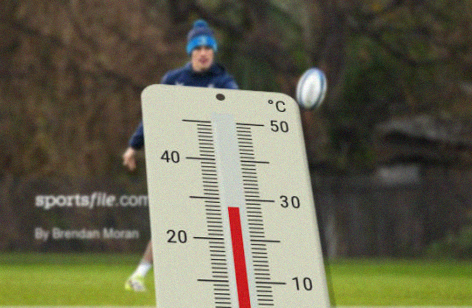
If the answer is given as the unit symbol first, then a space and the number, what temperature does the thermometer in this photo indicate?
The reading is °C 28
